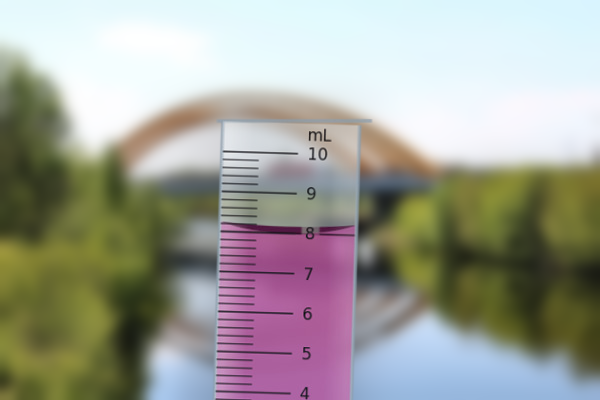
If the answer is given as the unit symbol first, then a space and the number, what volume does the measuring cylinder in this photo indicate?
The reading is mL 8
